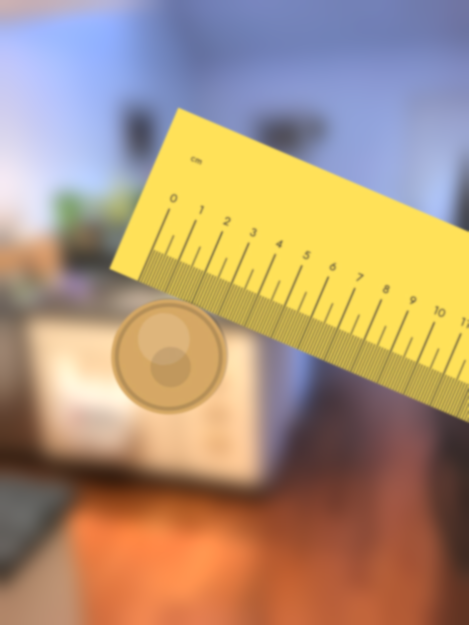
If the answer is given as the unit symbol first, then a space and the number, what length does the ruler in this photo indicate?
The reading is cm 4
